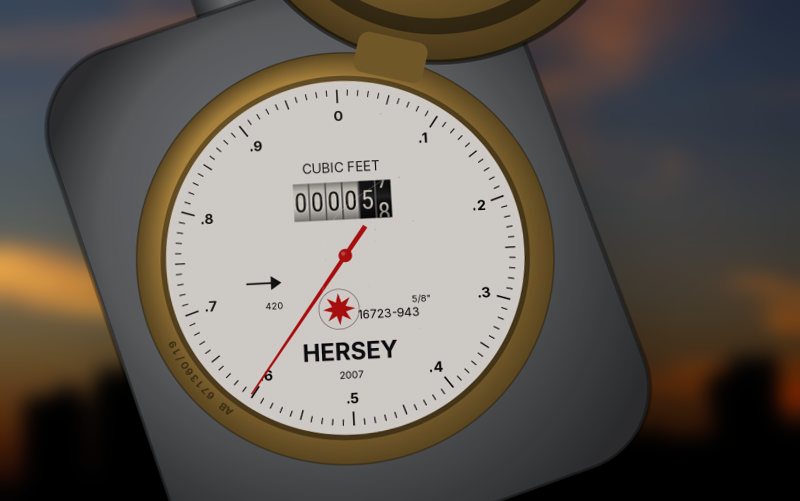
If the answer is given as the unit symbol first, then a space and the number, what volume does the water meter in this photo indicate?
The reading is ft³ 57.60
